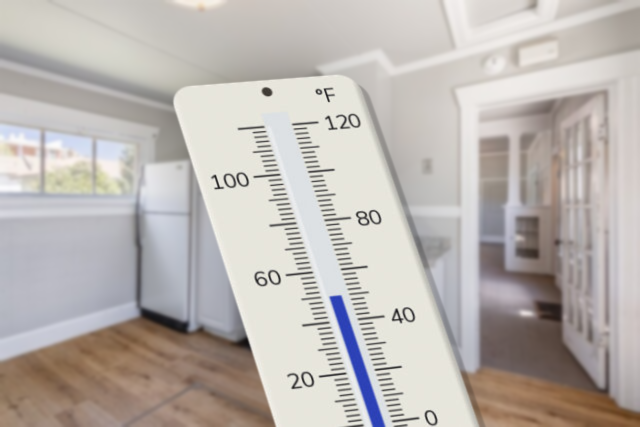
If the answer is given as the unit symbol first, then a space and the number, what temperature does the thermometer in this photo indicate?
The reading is °F 50
